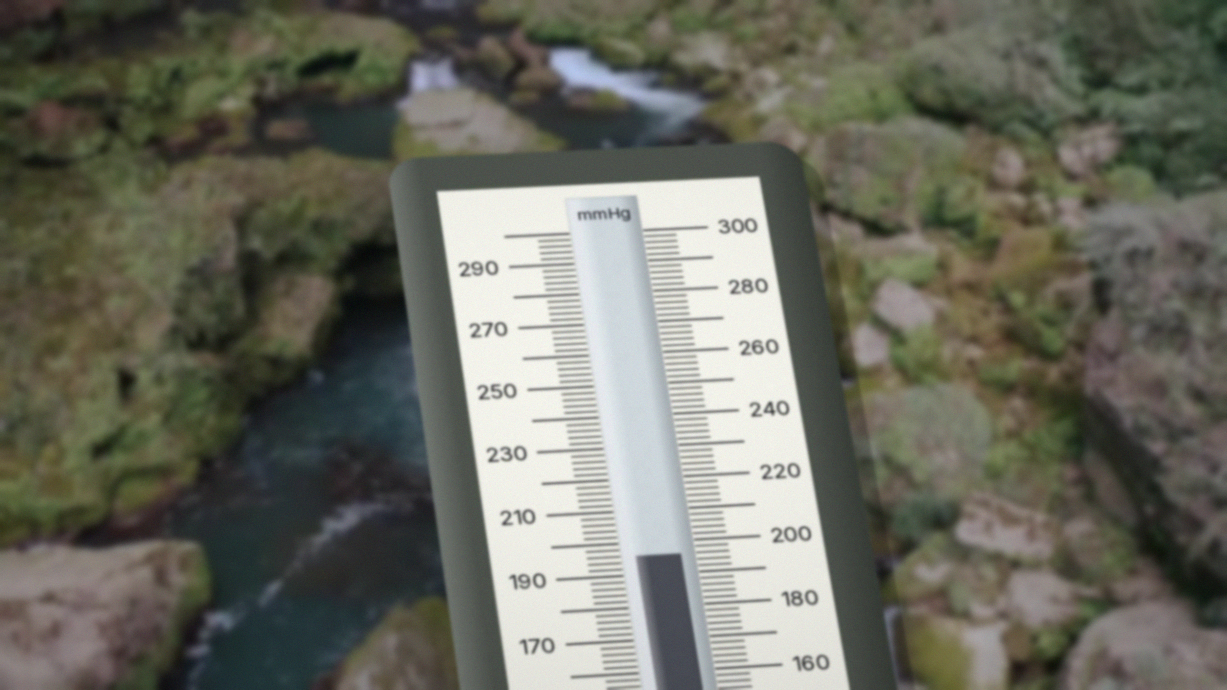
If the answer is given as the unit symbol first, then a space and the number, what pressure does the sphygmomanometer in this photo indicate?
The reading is mmHg 196
